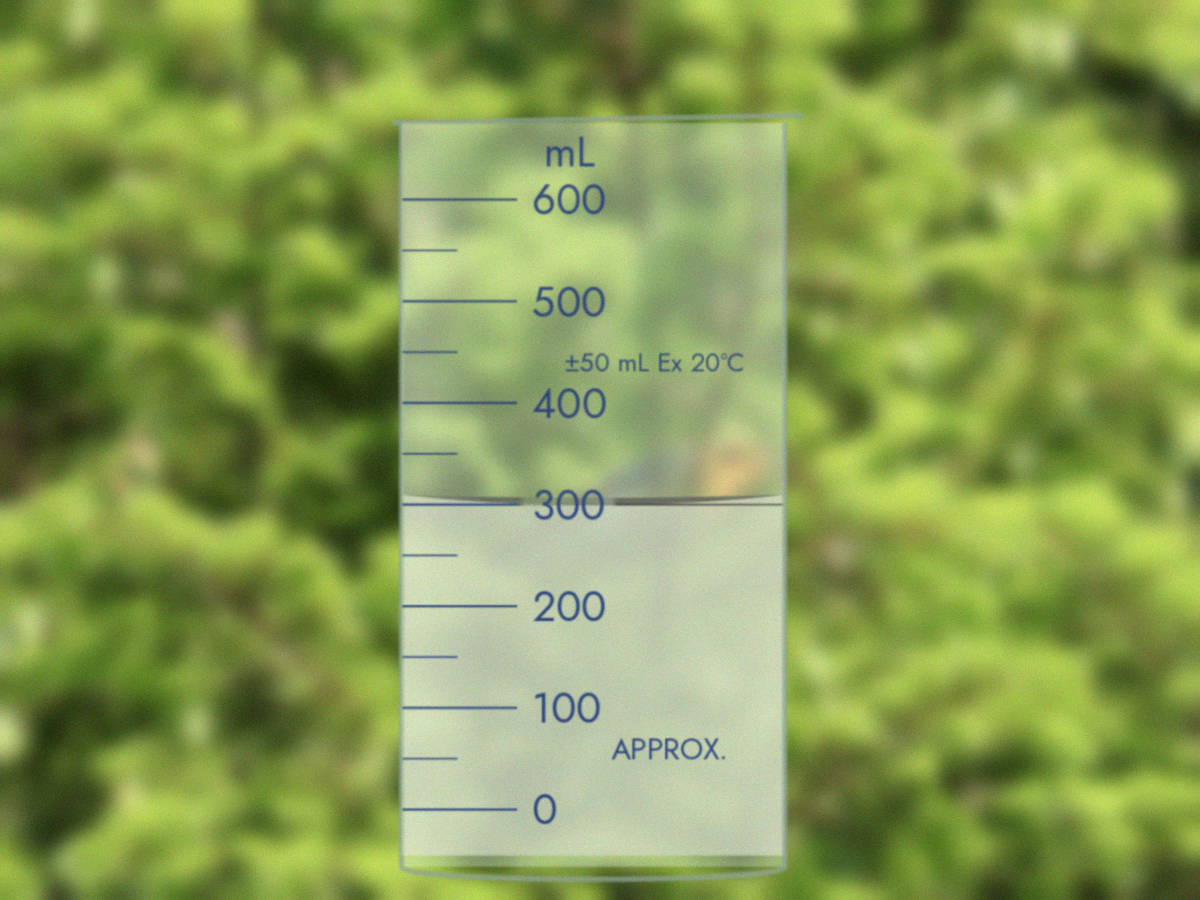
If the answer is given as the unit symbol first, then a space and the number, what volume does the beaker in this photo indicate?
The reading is mL 300
